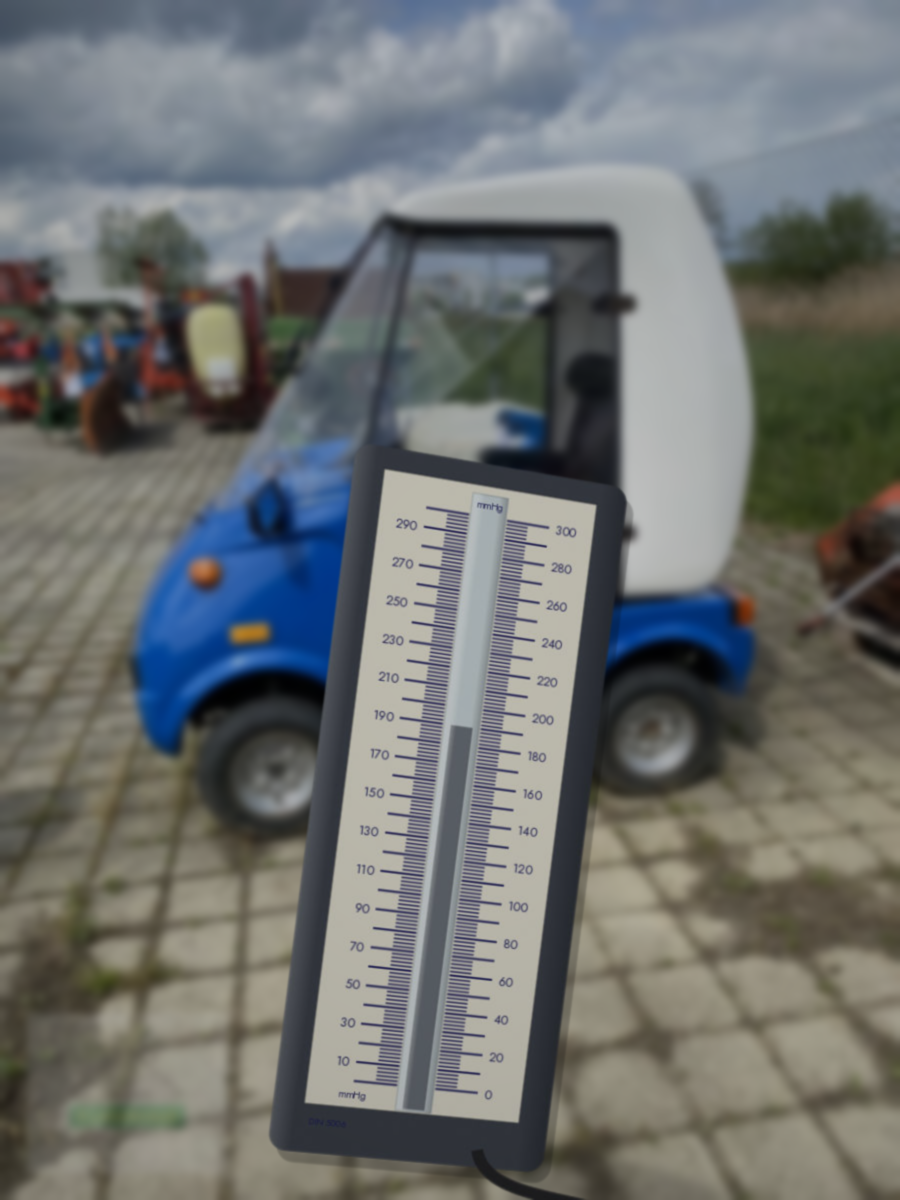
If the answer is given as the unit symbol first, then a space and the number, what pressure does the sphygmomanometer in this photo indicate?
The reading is mmHg 190
